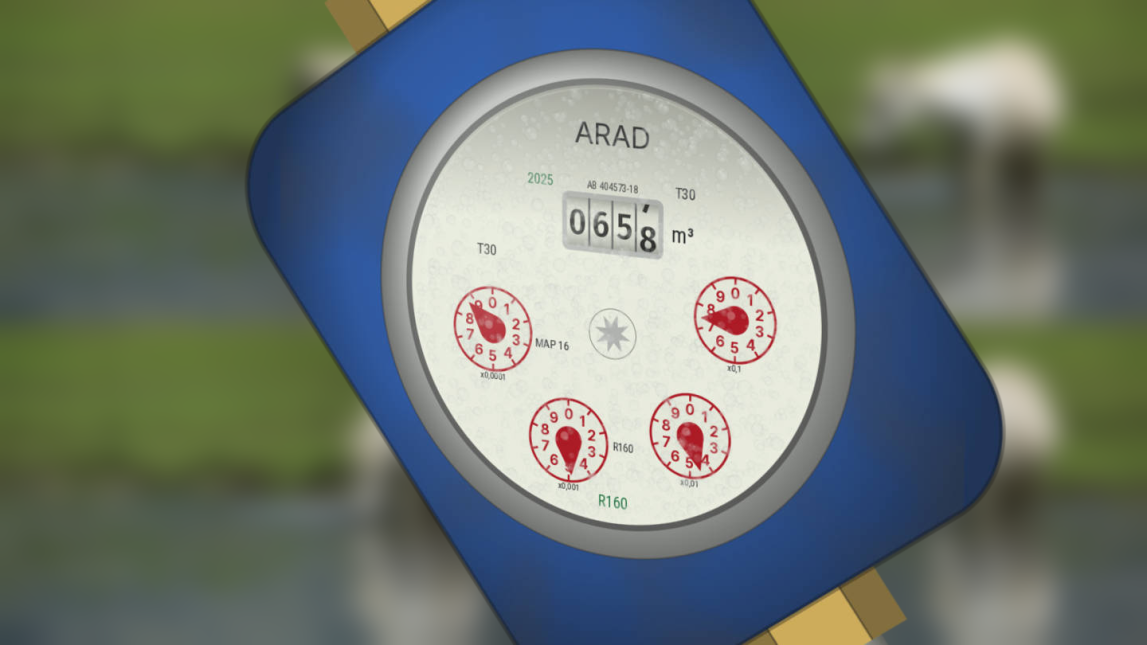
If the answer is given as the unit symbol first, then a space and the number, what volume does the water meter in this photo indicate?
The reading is m³ 657.7448
